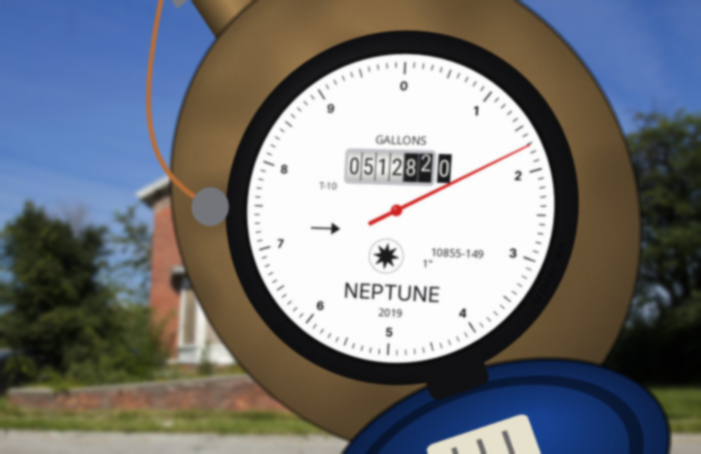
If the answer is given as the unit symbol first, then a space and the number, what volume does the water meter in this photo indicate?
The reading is gal 512821.7
